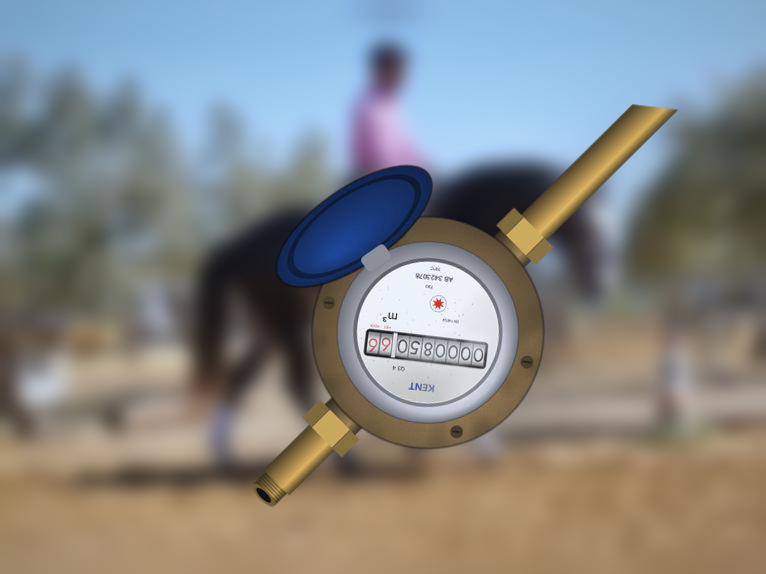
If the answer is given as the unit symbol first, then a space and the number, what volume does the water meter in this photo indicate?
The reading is m³ 850.66
